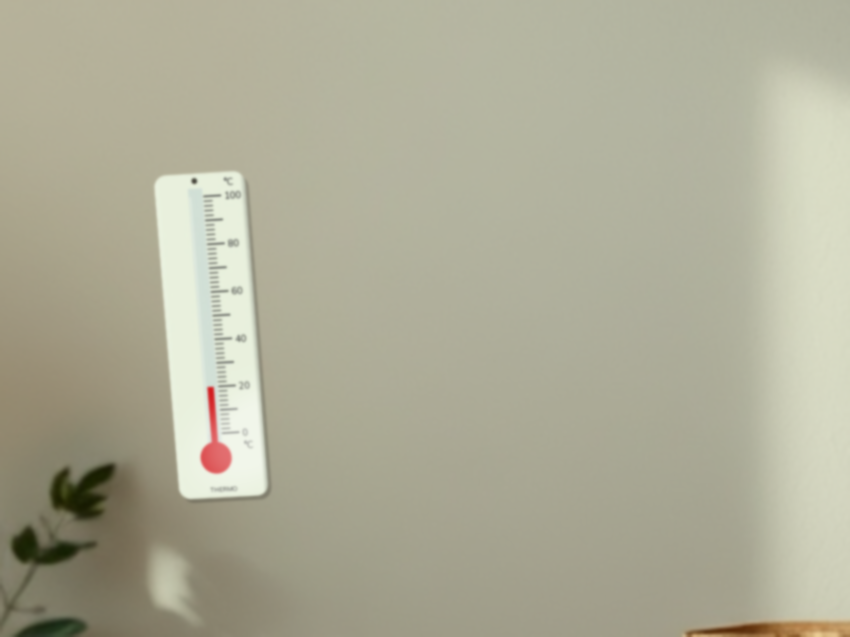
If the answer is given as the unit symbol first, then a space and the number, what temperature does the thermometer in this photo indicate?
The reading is °C 20
